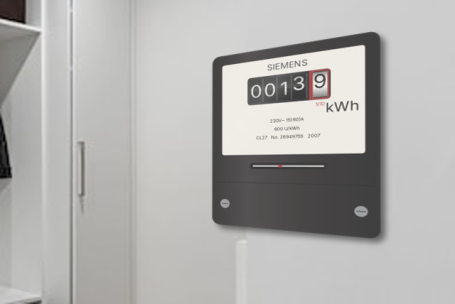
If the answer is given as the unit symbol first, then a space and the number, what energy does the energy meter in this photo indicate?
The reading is kWh 13.9
